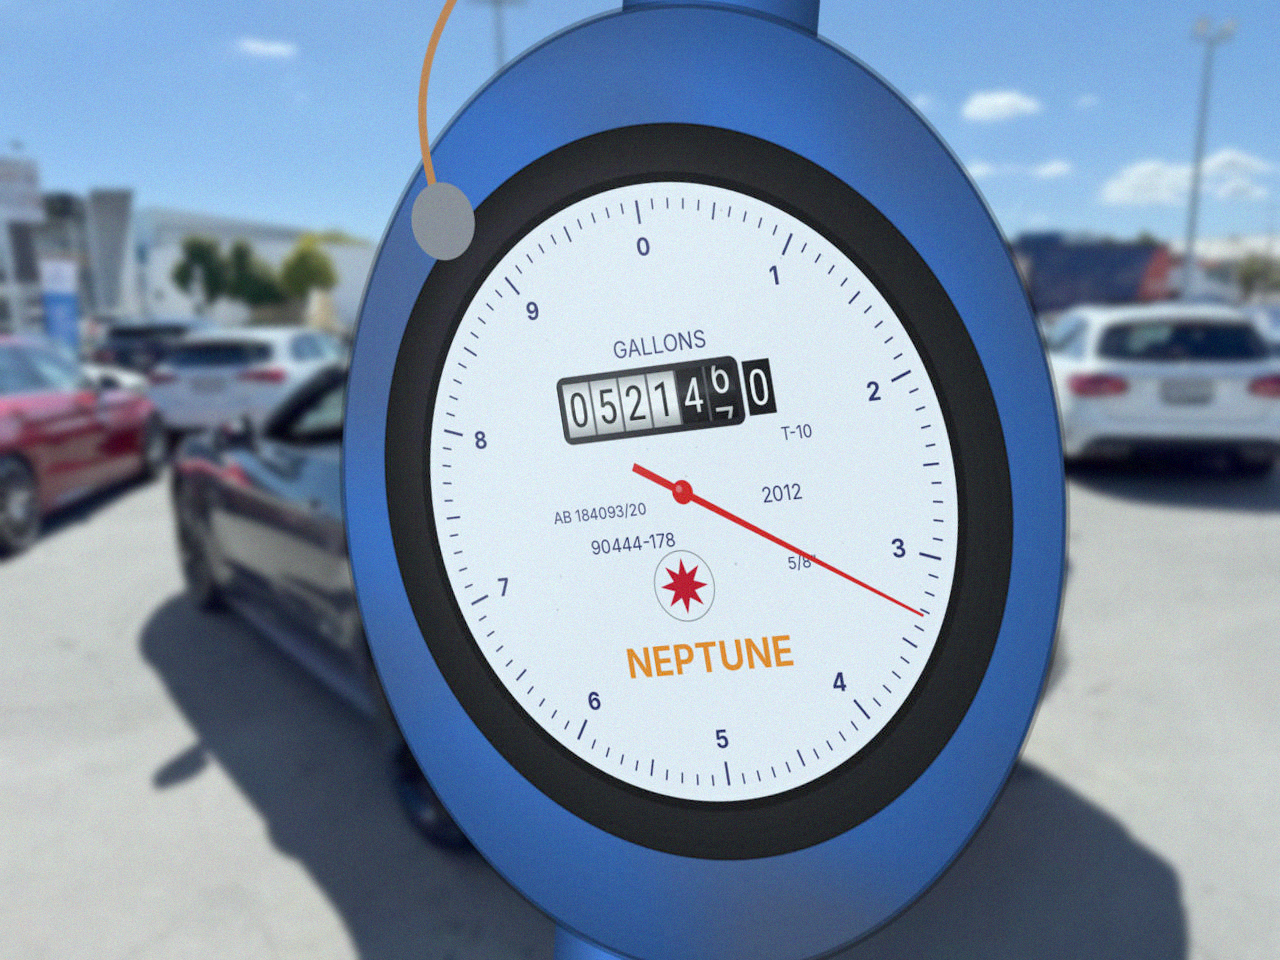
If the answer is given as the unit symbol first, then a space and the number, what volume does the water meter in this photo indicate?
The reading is gal 521463.3
